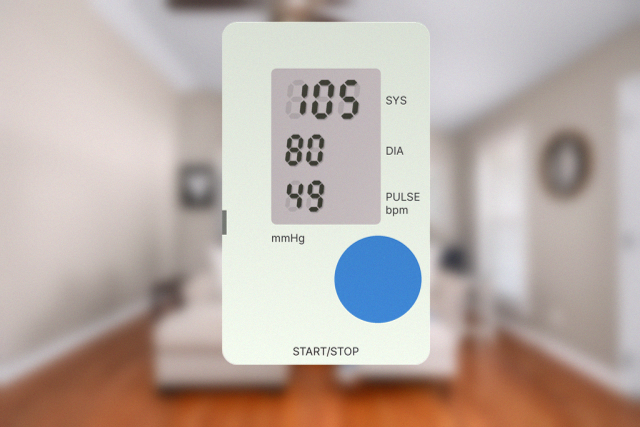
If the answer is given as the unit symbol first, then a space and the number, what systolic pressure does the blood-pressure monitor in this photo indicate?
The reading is mmHg 105
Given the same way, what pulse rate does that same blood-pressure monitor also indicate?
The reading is bpm 49
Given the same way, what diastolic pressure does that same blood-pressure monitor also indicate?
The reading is mmHg 80
